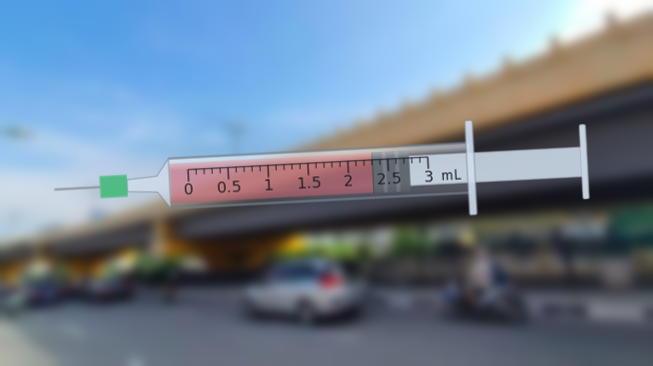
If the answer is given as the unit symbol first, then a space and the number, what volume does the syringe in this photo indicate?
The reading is mL 2.3
